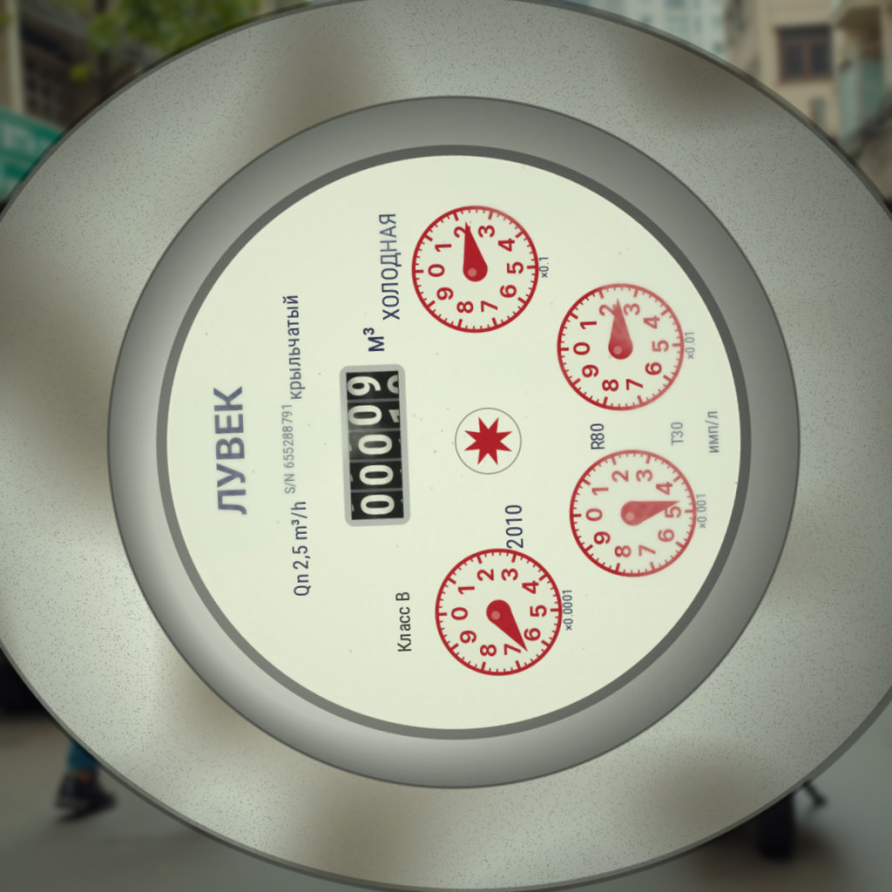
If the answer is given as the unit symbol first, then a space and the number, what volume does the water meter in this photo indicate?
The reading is m³ 9.2246
